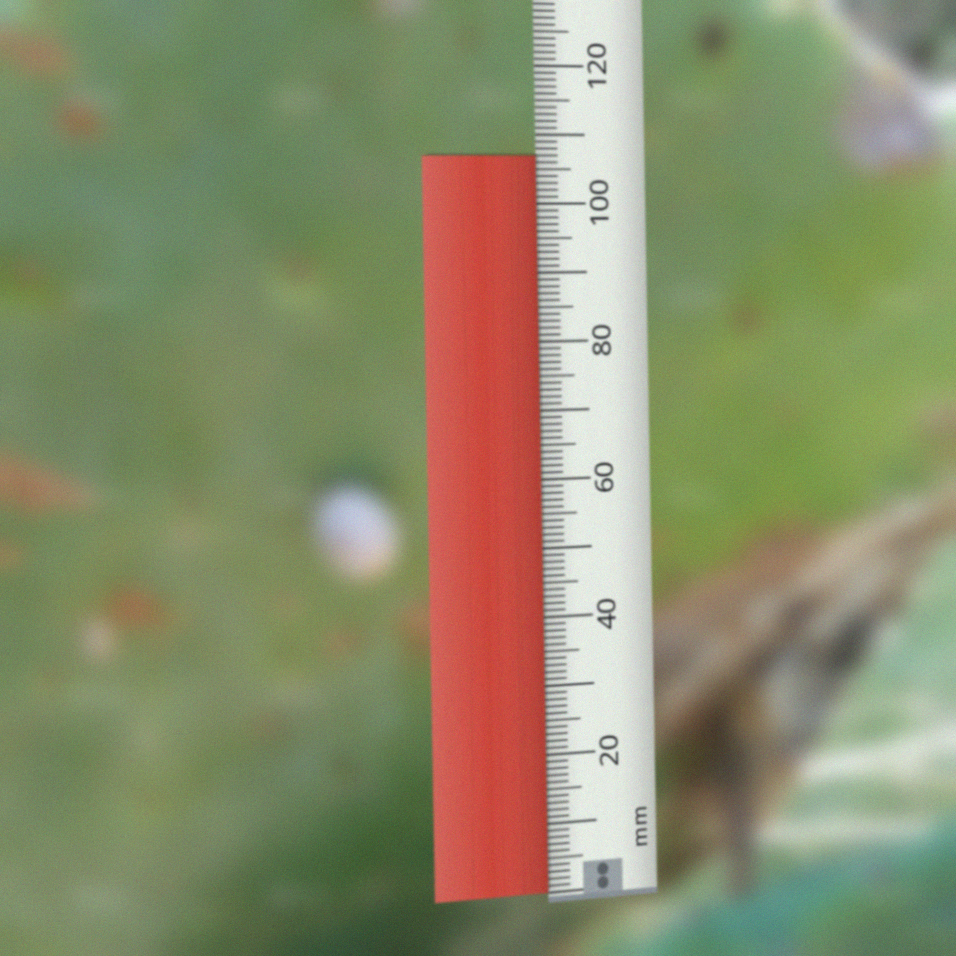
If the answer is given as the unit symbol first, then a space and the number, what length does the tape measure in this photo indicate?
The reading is mm 107
